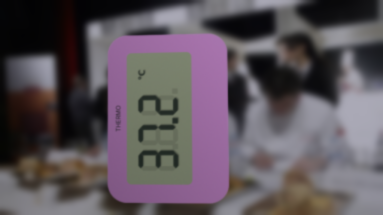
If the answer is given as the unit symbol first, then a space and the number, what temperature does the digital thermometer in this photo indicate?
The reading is °C 37.2
